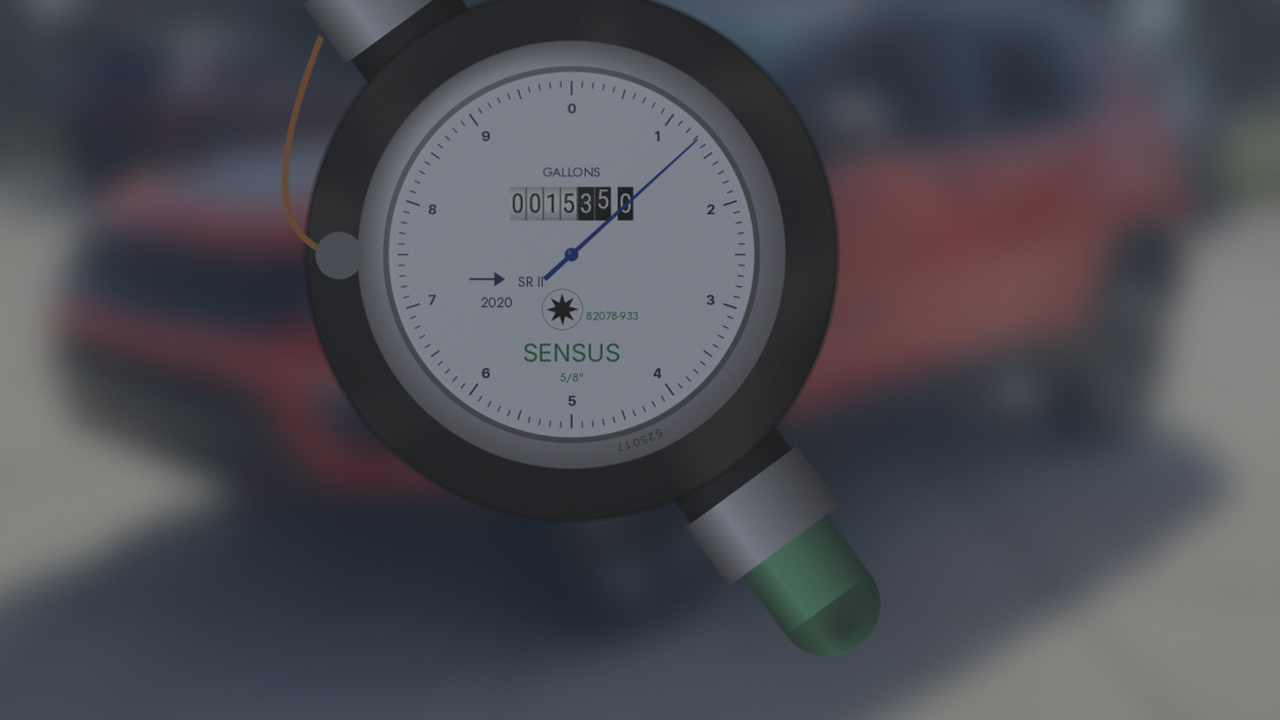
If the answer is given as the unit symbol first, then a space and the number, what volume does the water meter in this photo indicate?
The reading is gal 15351.3
